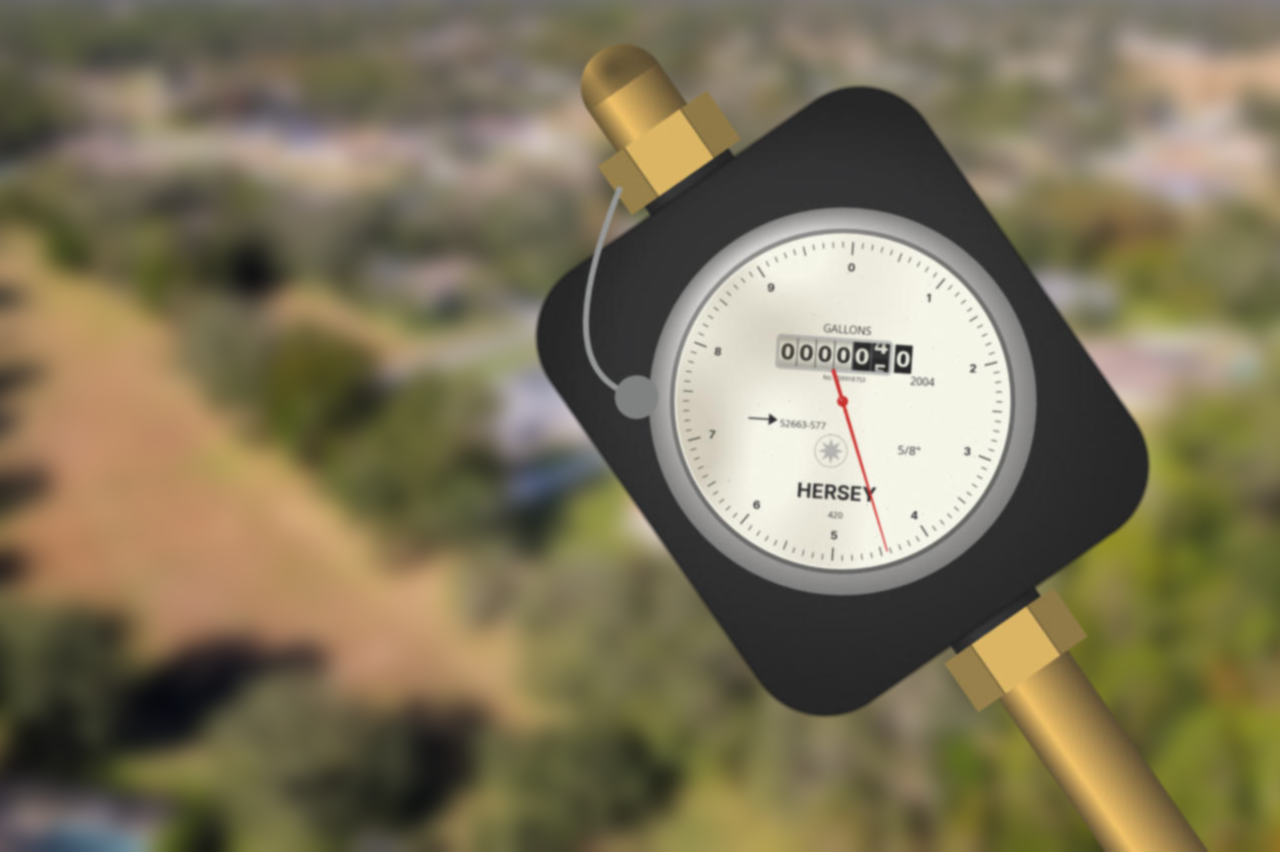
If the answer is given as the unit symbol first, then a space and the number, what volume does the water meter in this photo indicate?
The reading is gal 44.4
